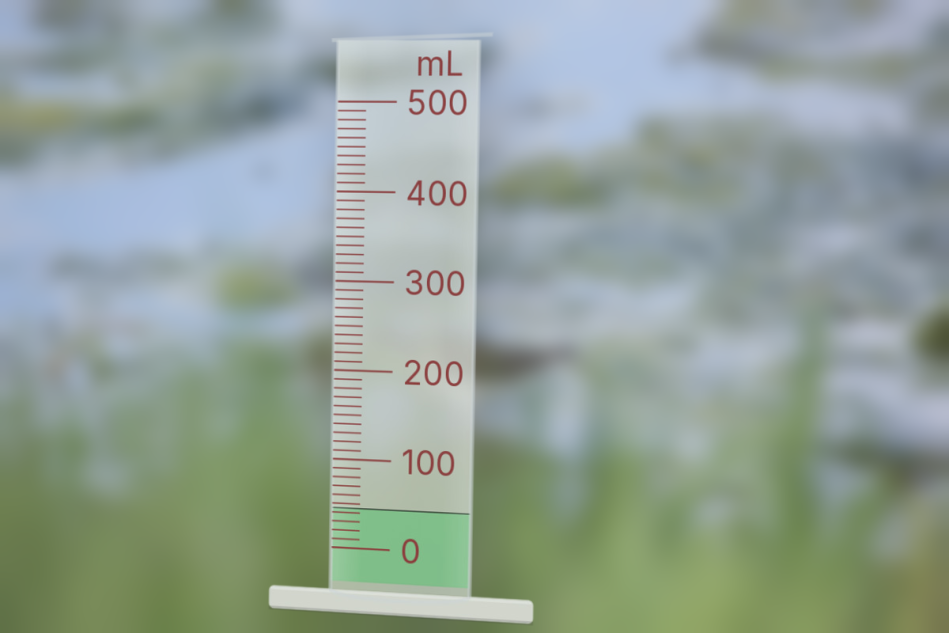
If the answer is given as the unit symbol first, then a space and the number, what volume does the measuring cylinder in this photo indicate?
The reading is mL 45
